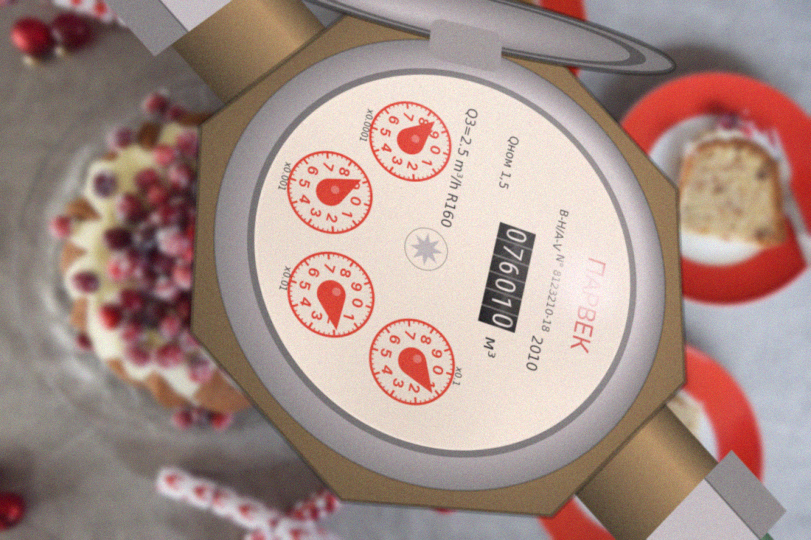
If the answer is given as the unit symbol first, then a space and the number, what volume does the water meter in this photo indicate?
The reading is m³ 76010.1188
